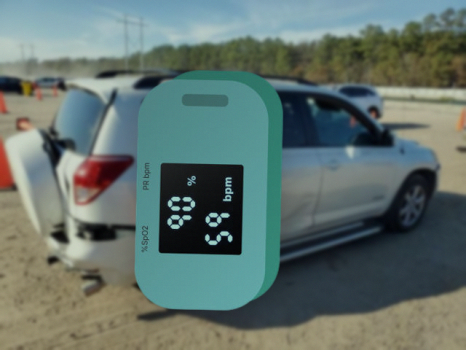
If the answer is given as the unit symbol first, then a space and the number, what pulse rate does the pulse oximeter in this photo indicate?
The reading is bpm 59
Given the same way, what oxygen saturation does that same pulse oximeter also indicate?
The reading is % 90
